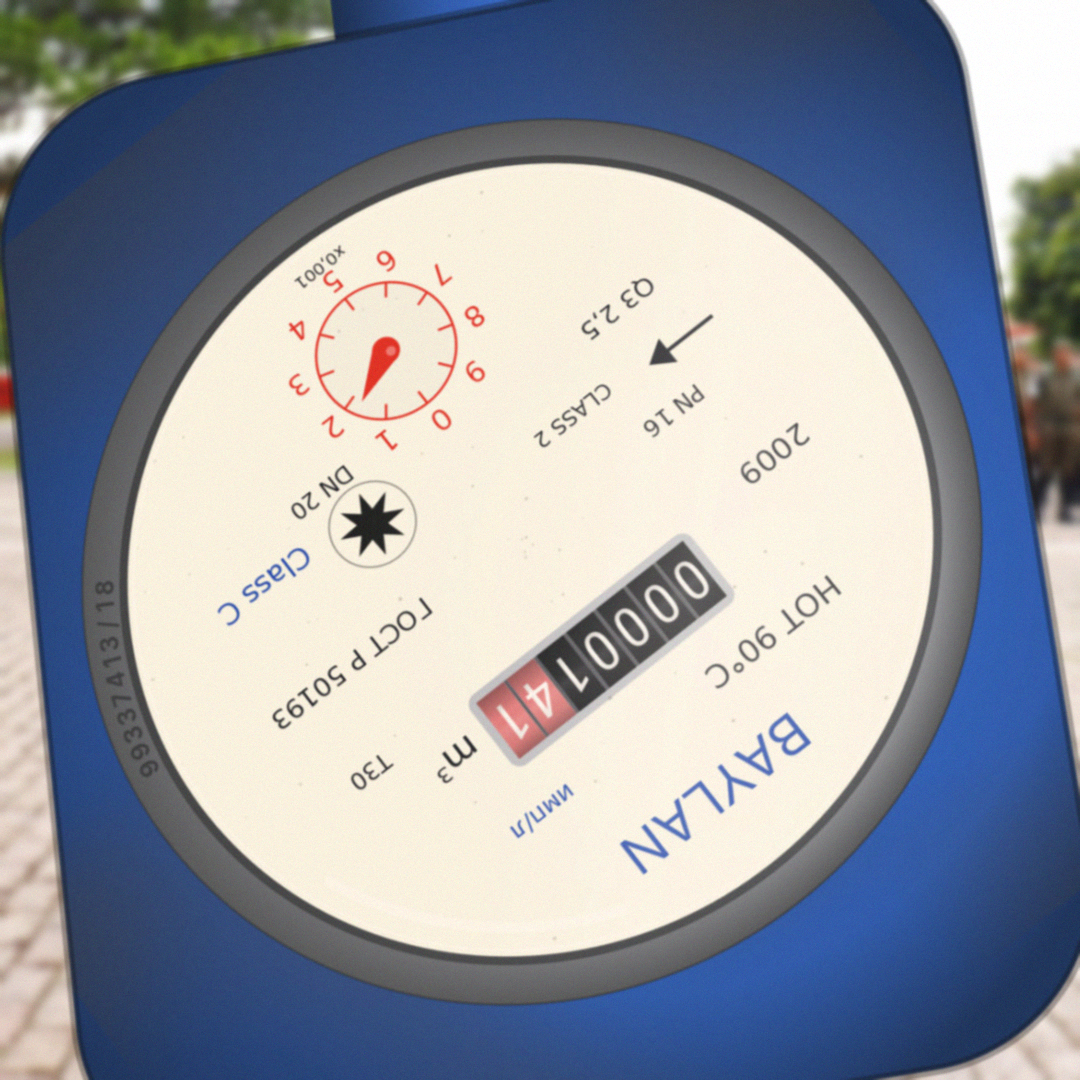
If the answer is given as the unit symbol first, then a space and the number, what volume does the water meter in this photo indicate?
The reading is m³ 1.411
